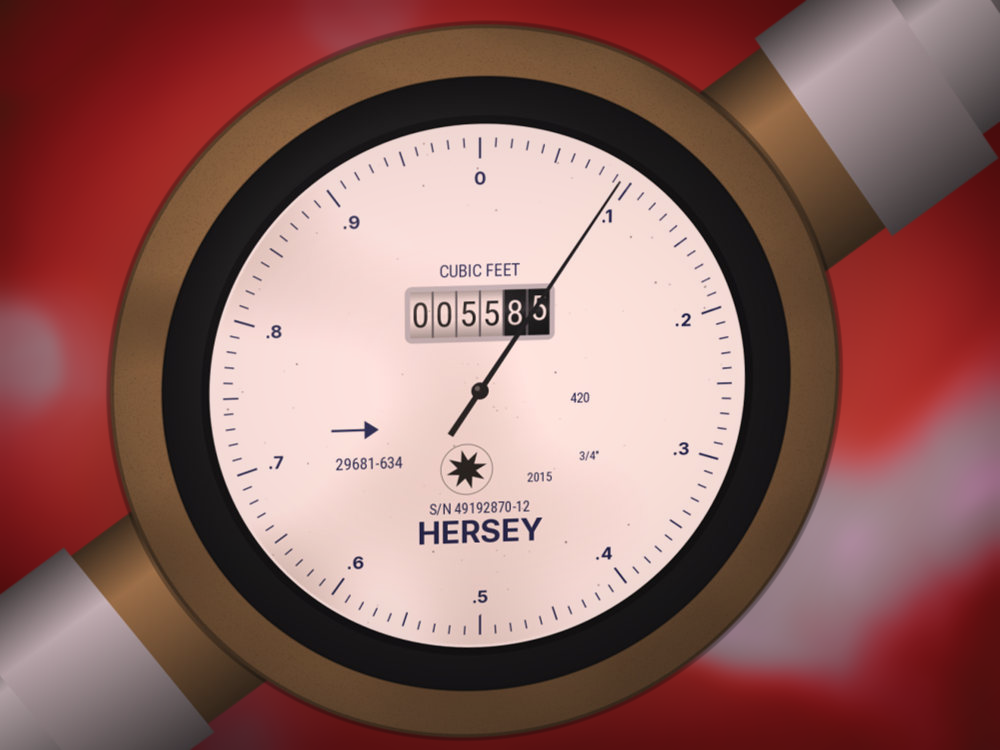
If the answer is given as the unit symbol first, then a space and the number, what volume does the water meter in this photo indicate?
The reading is ft³ 5585.09
